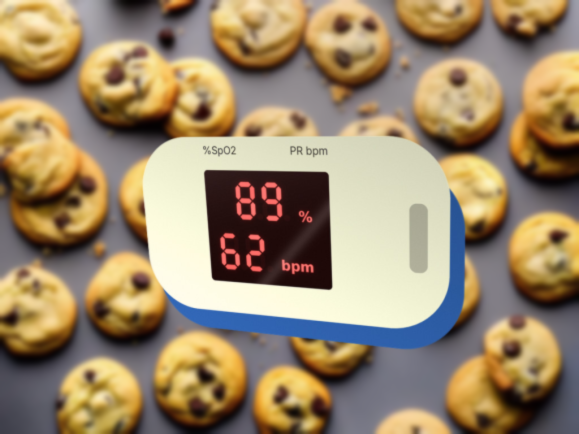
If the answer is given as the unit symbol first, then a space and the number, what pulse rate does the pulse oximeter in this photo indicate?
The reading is bpm 62
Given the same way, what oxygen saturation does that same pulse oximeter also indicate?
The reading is % 89
